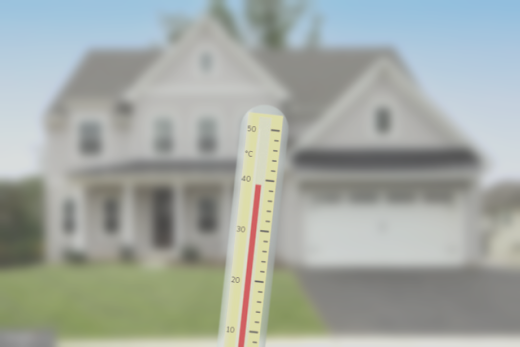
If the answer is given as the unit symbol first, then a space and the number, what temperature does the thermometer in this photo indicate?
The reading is °C 39
